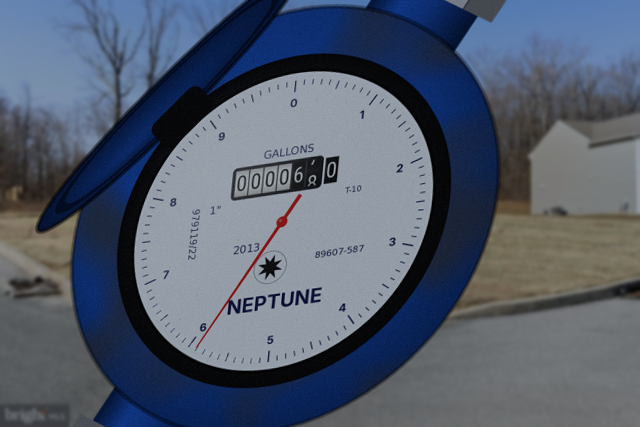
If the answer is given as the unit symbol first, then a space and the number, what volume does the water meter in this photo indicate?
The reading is gal 675.9
